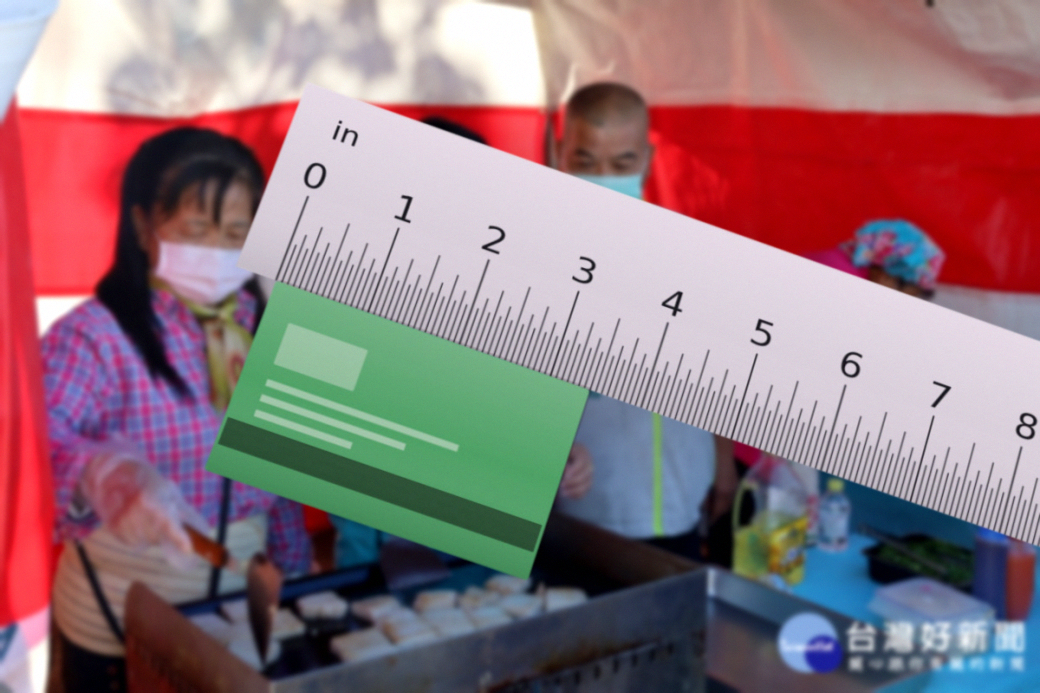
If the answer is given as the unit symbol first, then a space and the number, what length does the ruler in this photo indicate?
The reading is in 3.4375
